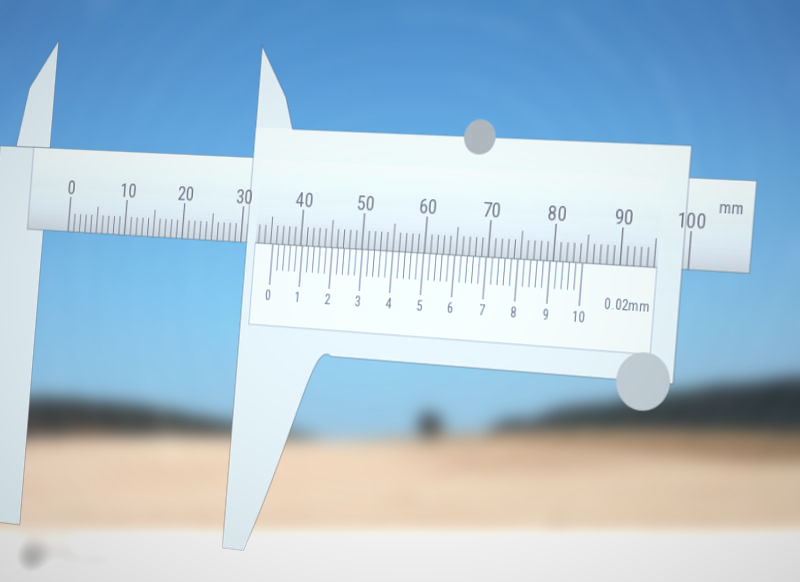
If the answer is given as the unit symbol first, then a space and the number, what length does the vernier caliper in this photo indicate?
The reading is mm 35.4
